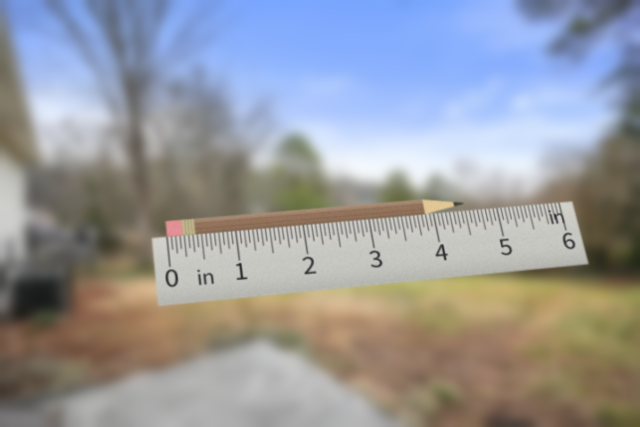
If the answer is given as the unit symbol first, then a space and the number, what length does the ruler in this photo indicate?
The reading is in 4.5
